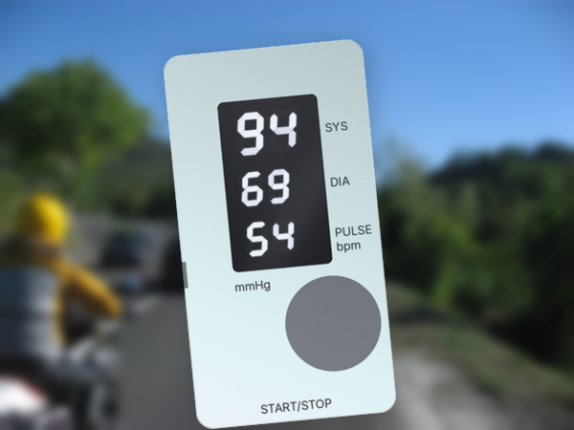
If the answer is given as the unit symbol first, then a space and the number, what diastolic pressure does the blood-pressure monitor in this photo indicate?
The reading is mmHg 69
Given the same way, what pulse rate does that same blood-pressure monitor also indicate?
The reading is bpm 54
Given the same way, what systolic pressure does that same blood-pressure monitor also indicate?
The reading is mmHg 94
